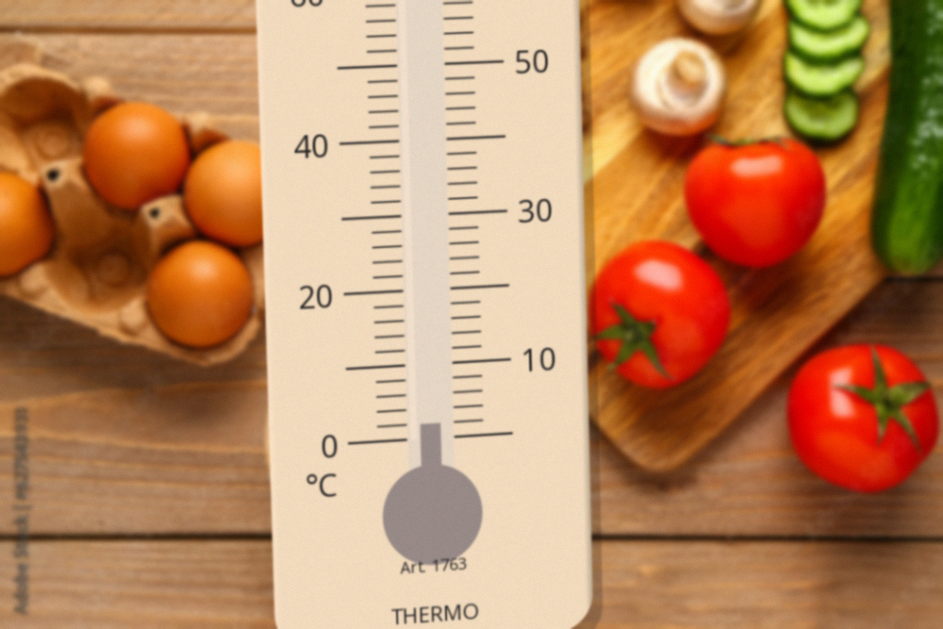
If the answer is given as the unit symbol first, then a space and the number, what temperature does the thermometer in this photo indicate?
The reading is °C 2
